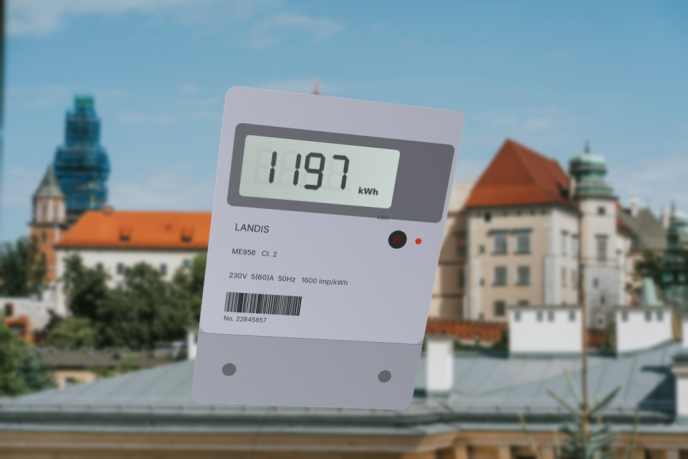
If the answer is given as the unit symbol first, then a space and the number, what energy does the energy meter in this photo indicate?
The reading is kWh 1197
